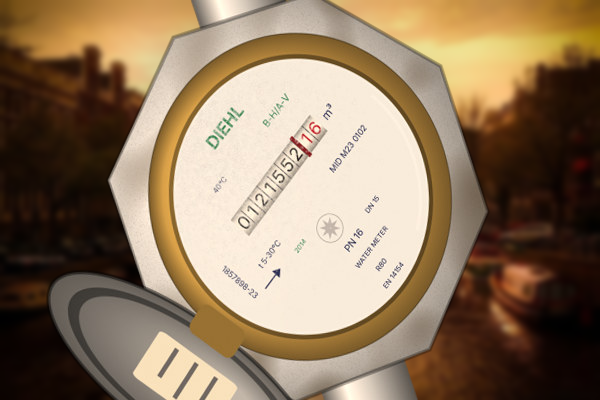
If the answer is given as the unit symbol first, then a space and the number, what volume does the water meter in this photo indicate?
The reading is m³ 121552.16
